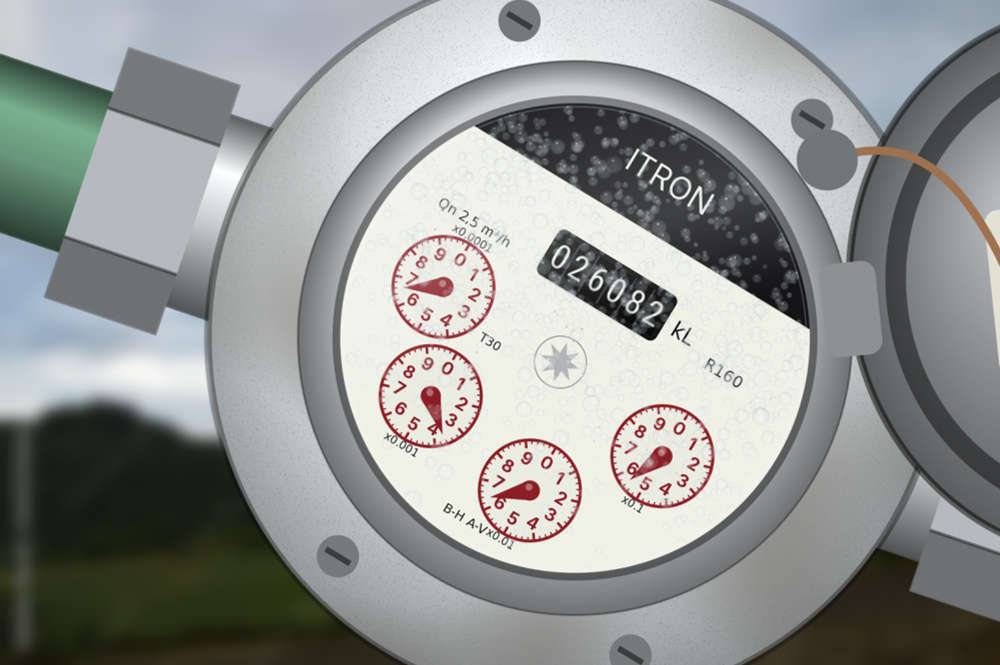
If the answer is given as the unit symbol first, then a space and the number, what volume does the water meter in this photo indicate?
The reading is kL 26082.5636
